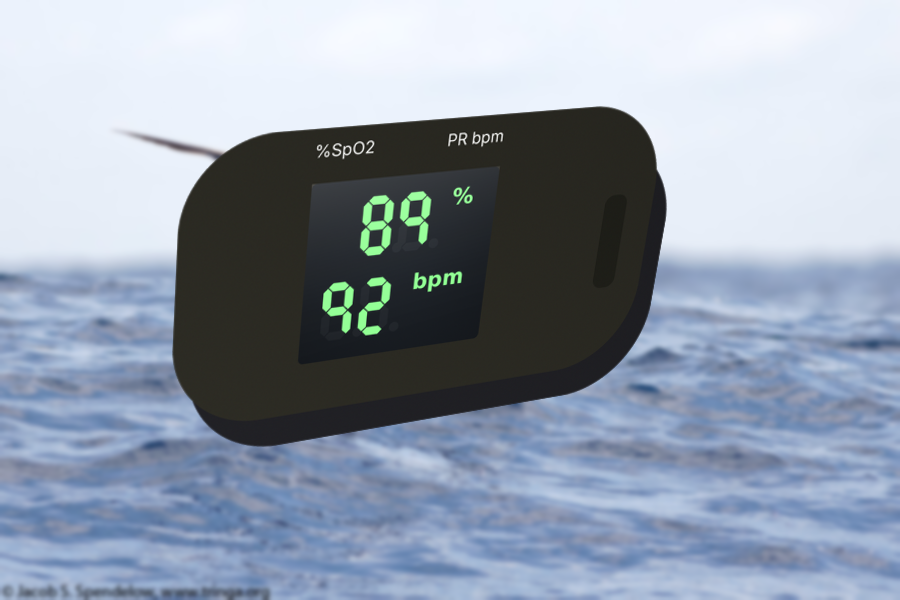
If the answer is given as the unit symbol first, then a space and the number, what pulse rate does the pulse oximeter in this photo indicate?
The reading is bpm 92
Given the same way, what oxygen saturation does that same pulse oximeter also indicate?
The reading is % 89
